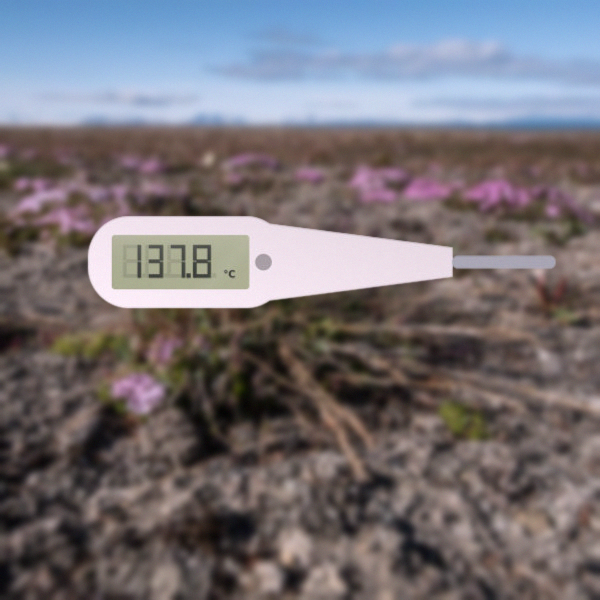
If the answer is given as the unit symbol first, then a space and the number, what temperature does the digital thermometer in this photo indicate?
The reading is °C 137.8
